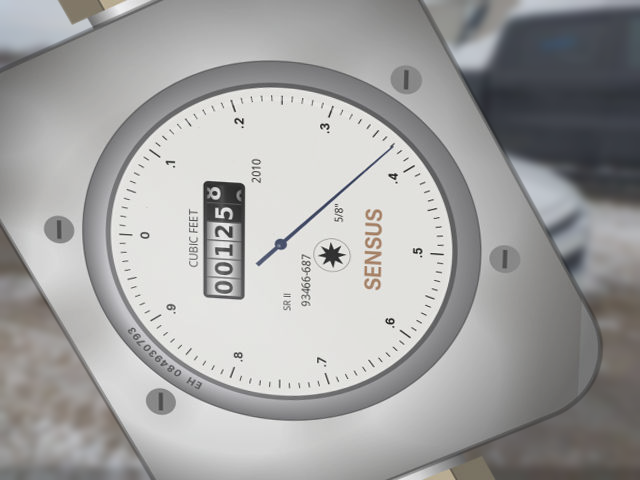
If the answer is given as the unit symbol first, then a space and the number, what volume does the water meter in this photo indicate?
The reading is ft³ 1258.37
